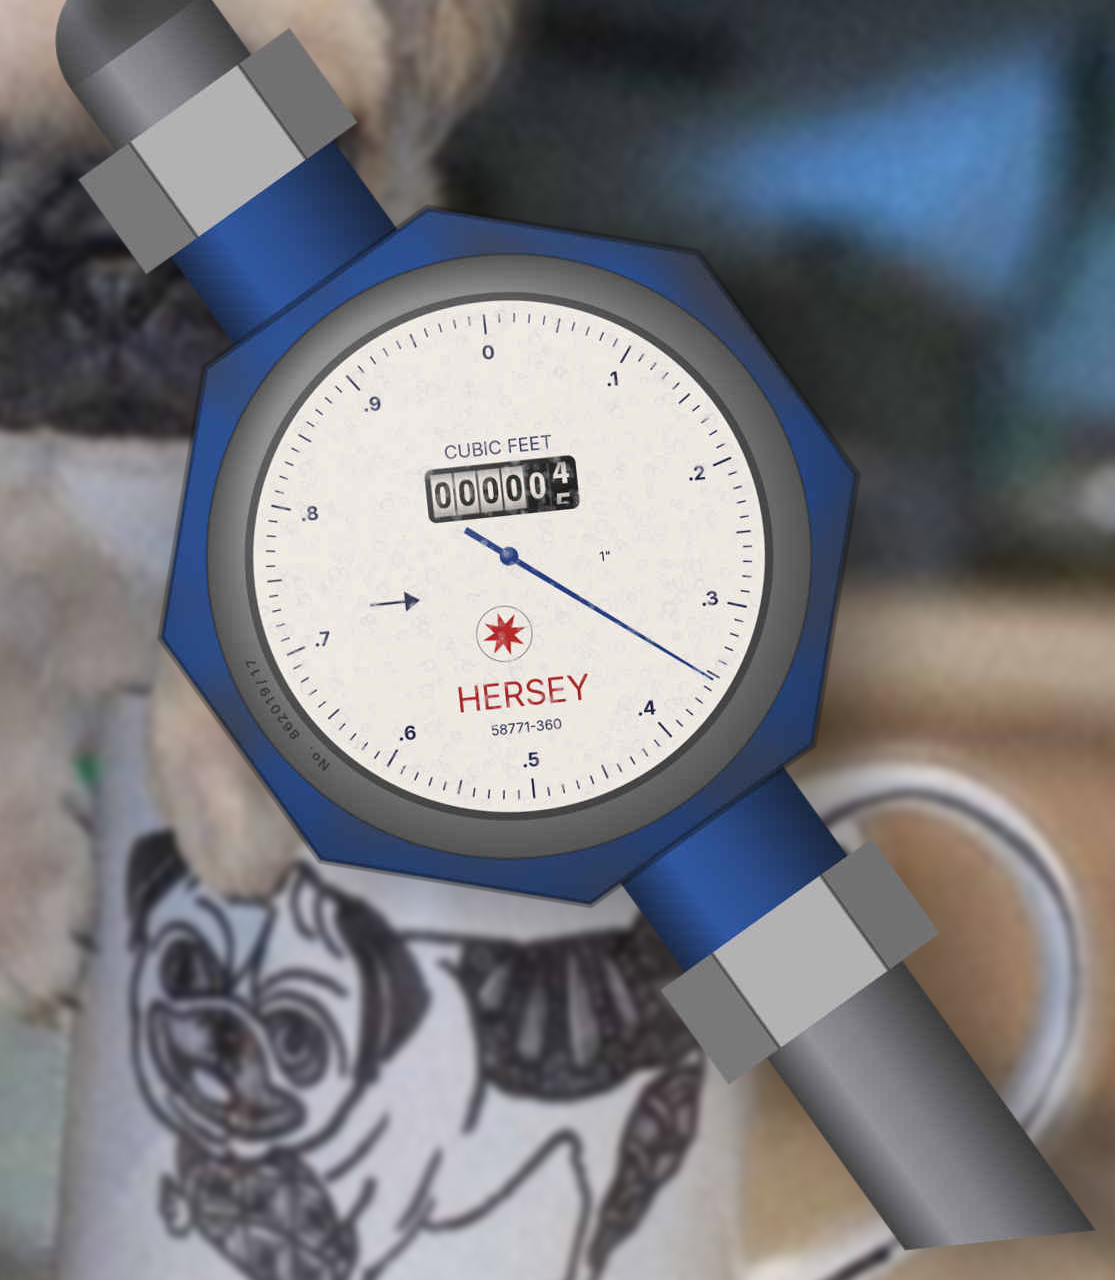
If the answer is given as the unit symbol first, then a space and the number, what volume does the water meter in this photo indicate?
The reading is ft³ 4.35
